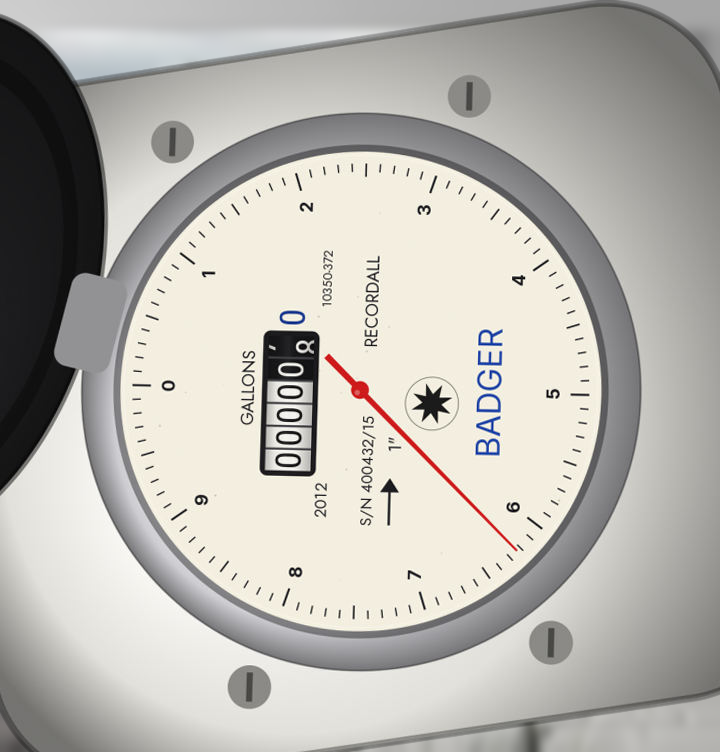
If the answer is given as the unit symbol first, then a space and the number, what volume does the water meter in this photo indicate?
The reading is gal 76.2
